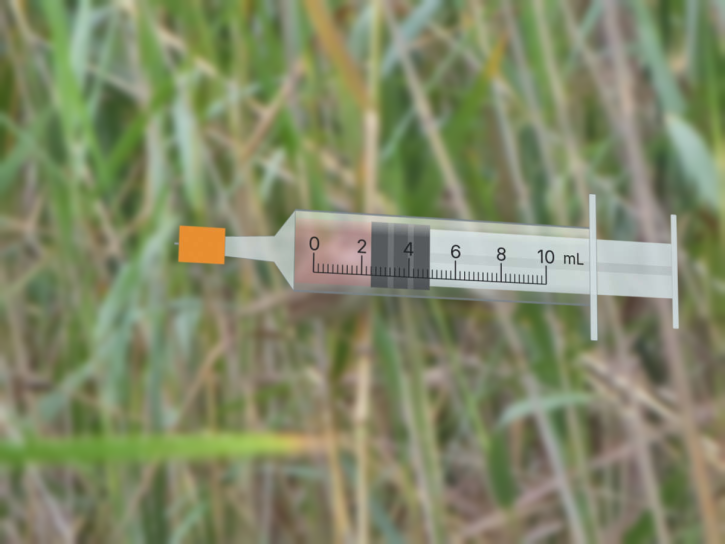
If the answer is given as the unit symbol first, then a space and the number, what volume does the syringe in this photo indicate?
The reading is mL 2.4
